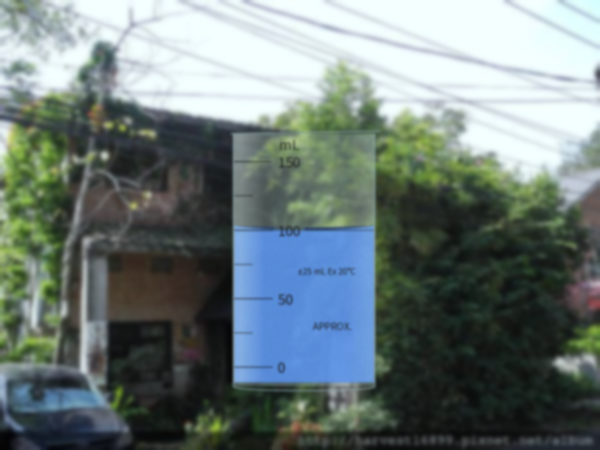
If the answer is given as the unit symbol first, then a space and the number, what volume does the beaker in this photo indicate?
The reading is mL 100
